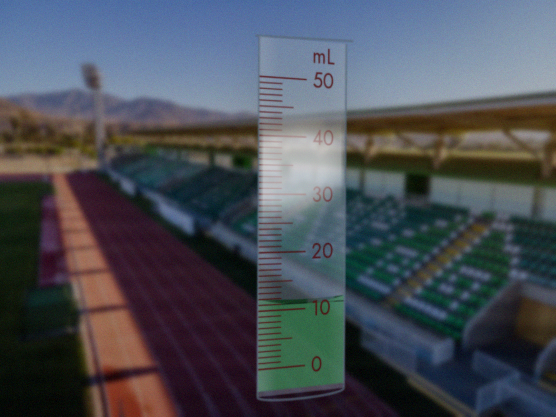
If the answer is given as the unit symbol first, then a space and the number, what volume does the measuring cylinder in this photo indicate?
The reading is mL 11
